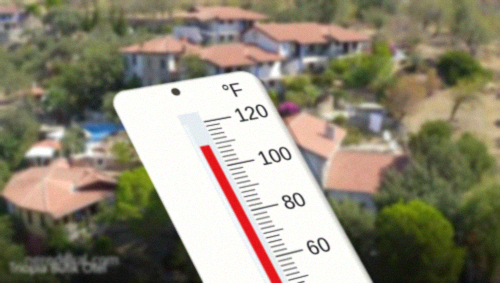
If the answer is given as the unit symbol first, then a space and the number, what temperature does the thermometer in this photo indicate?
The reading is °F 110
